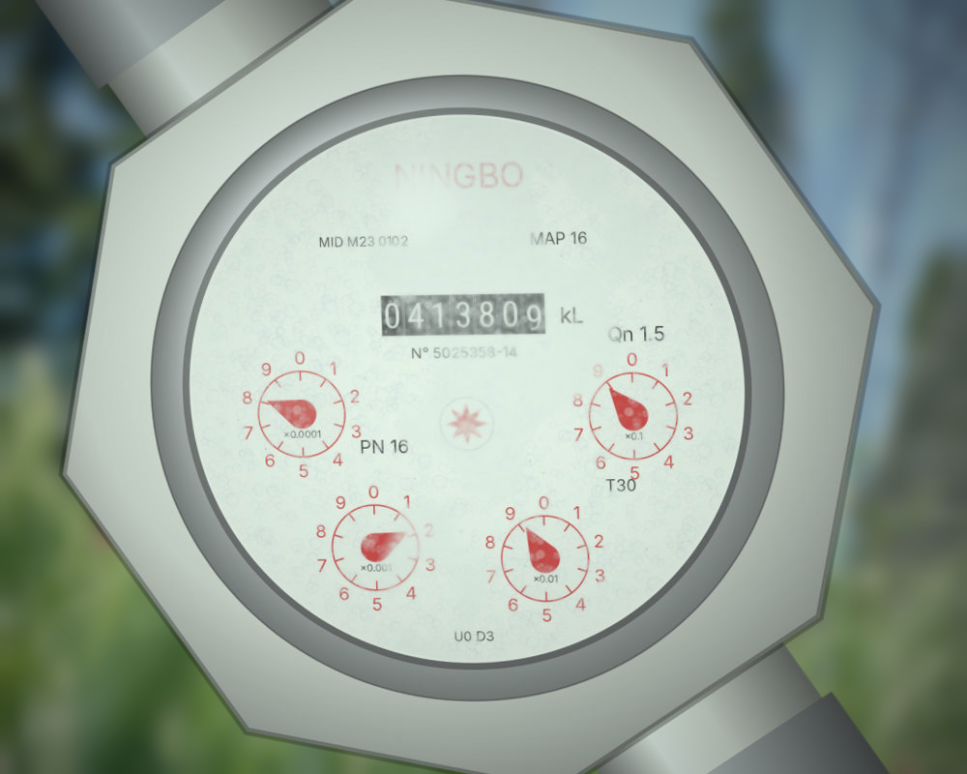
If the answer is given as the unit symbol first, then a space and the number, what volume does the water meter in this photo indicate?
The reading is kL 413808.8918
